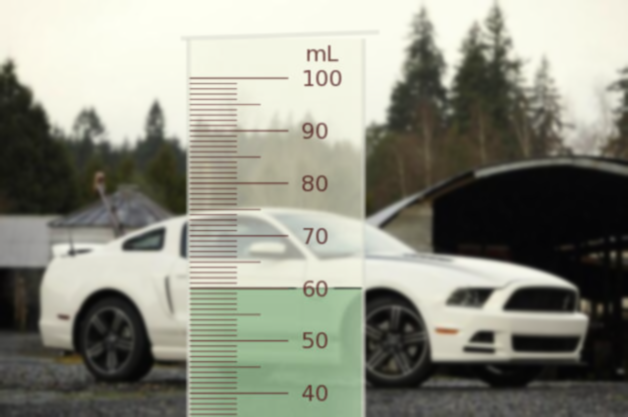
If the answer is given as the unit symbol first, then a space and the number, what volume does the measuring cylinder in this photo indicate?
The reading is mL 60
